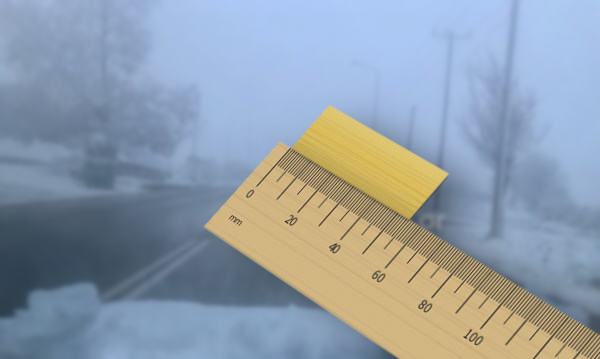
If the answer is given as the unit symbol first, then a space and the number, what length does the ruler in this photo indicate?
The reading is mm 55
